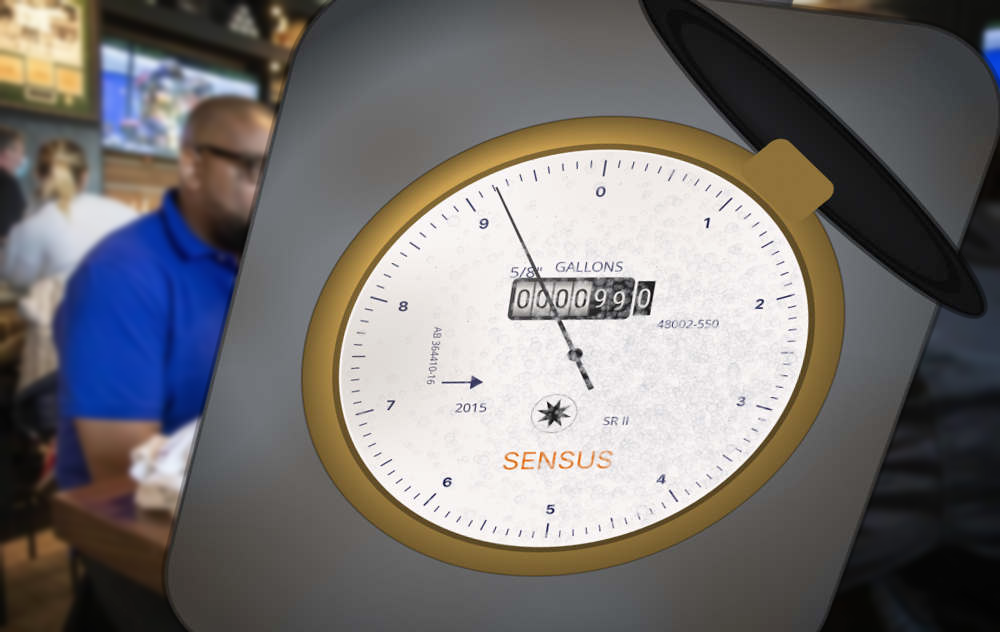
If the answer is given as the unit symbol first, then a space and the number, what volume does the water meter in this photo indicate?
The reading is gal 989.2
